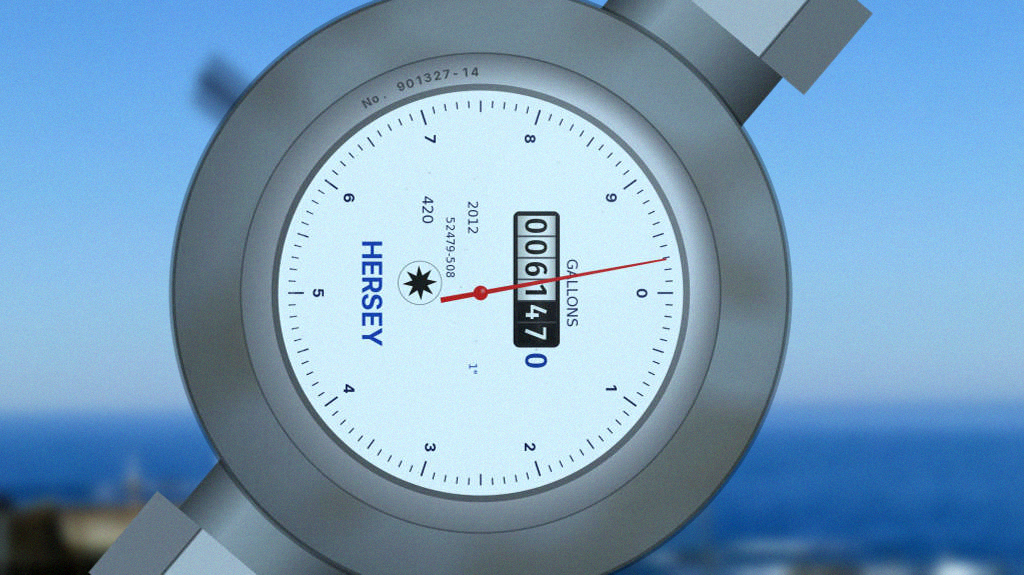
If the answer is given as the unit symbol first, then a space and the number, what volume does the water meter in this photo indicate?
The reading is gal 61469.7
